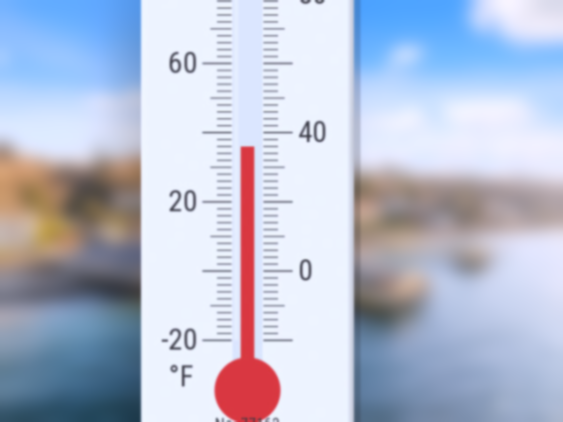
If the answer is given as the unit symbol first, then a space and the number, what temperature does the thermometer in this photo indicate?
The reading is °F 36
